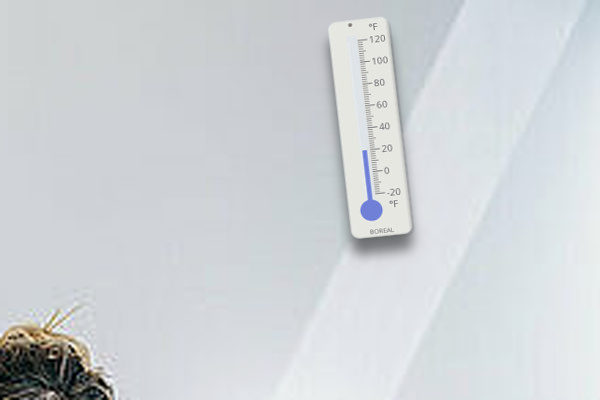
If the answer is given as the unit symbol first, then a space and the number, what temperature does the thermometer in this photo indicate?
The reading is °F 20
